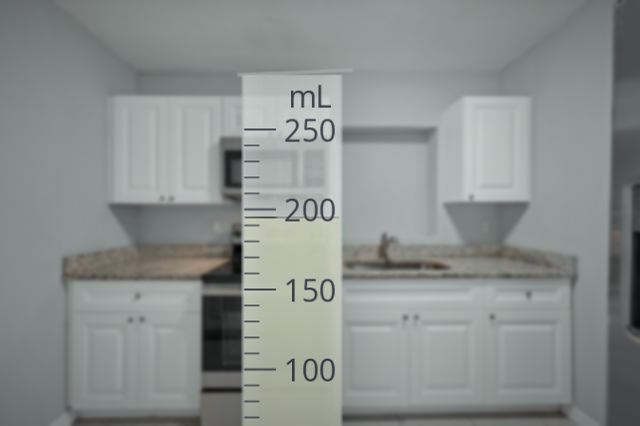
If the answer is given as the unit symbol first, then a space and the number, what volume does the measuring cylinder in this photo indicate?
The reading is mL 195
